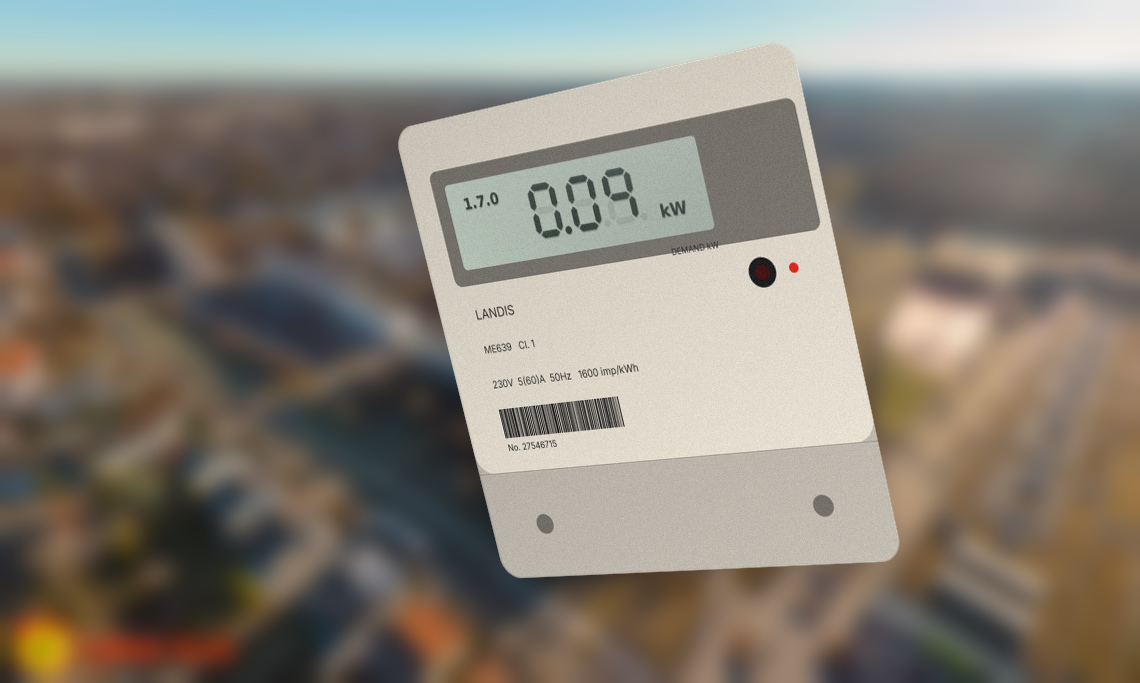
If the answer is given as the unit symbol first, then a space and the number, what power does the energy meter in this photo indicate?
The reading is kW 0.09
